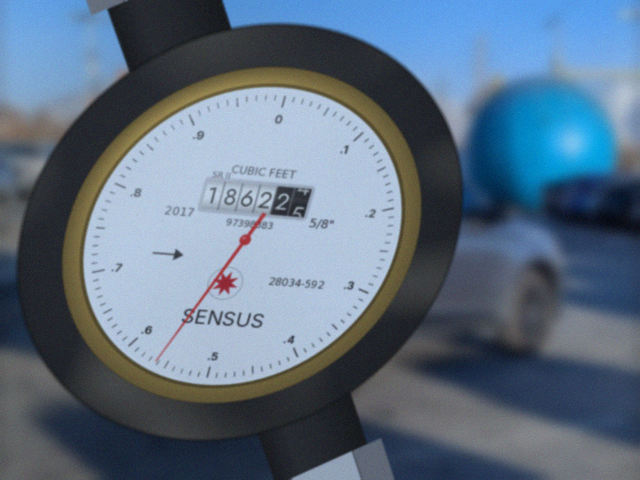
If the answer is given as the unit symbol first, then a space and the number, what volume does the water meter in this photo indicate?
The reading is ft³ 186224.56
